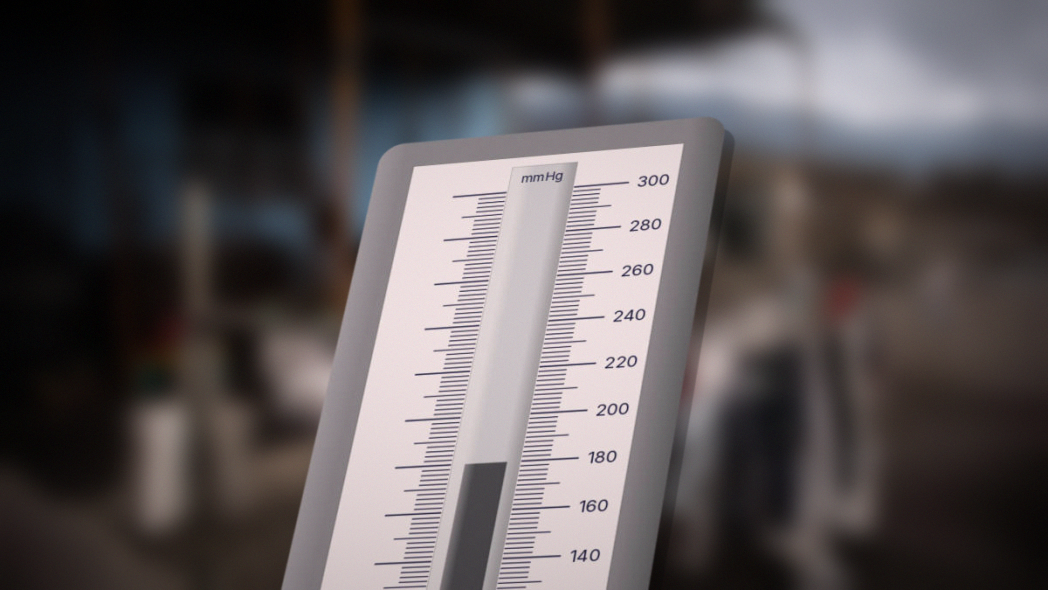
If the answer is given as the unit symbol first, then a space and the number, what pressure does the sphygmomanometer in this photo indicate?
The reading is mmHg 180
